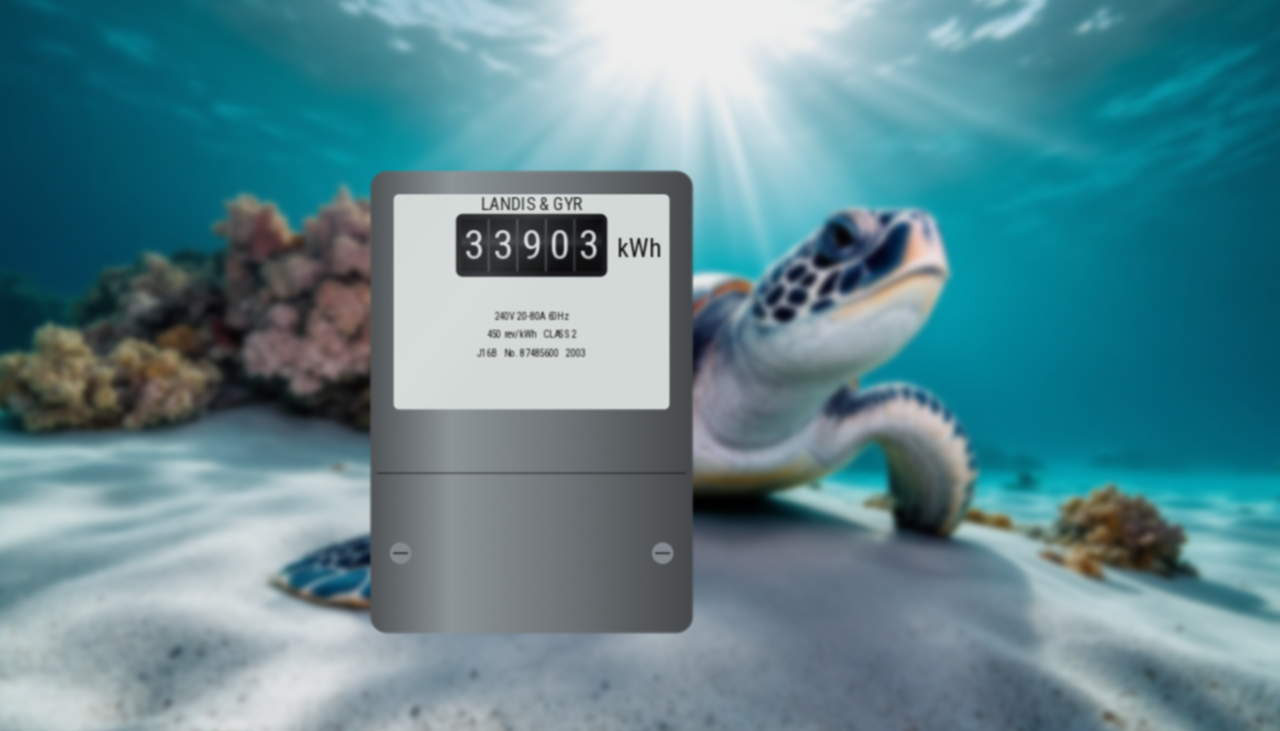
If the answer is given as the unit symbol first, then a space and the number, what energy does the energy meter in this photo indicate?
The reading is kWh 33903
